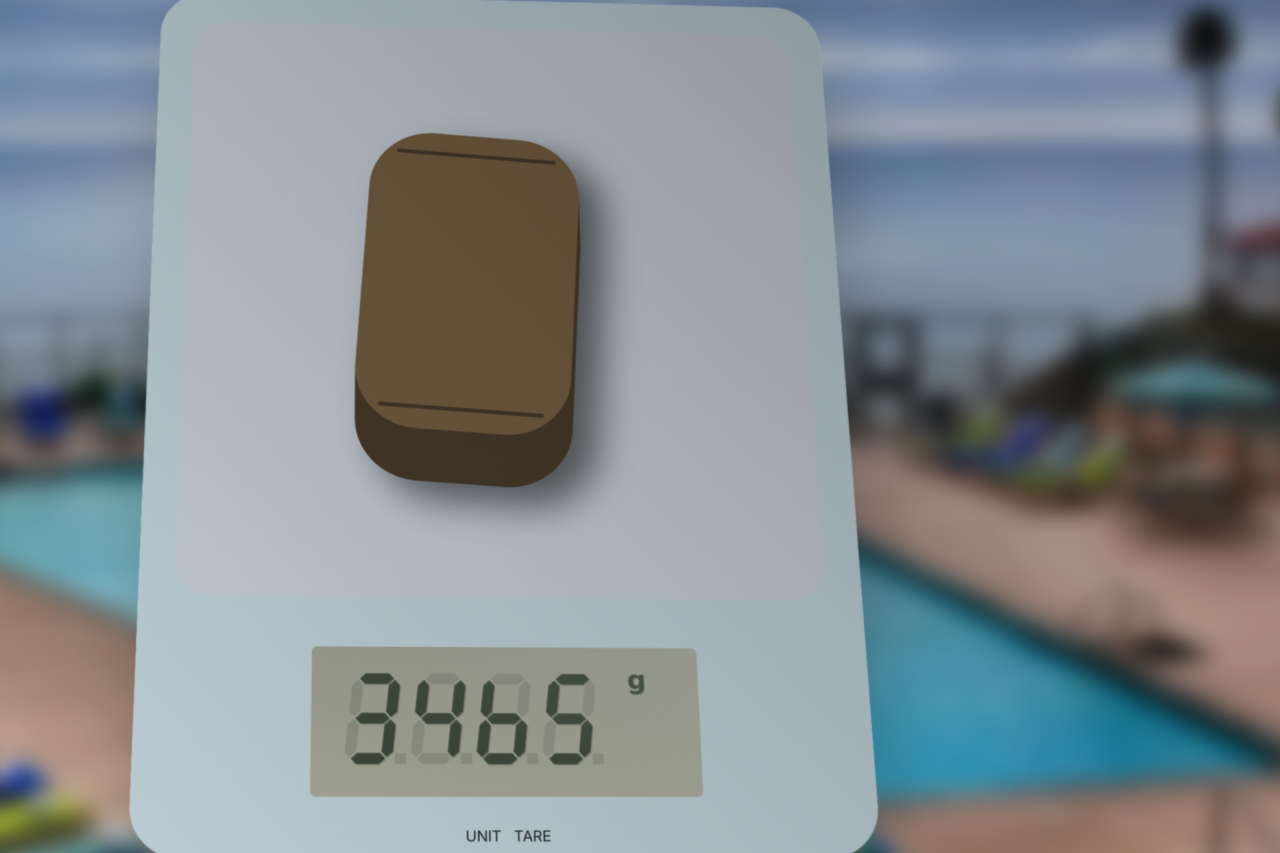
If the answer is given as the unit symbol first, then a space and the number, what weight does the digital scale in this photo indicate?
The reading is g 3465
